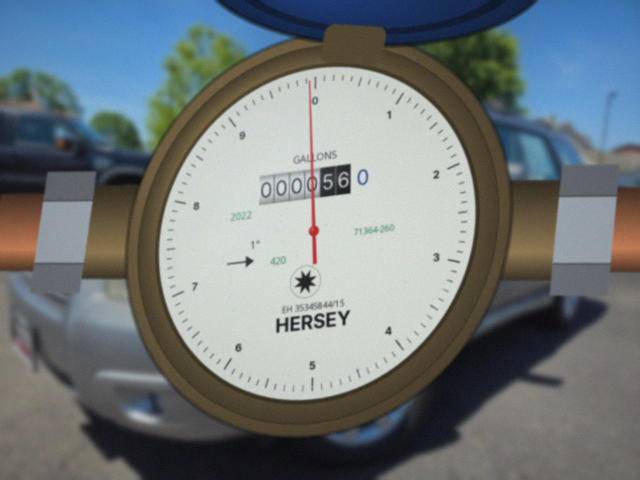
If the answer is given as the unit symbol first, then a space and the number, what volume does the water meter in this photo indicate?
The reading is gal 559.9
